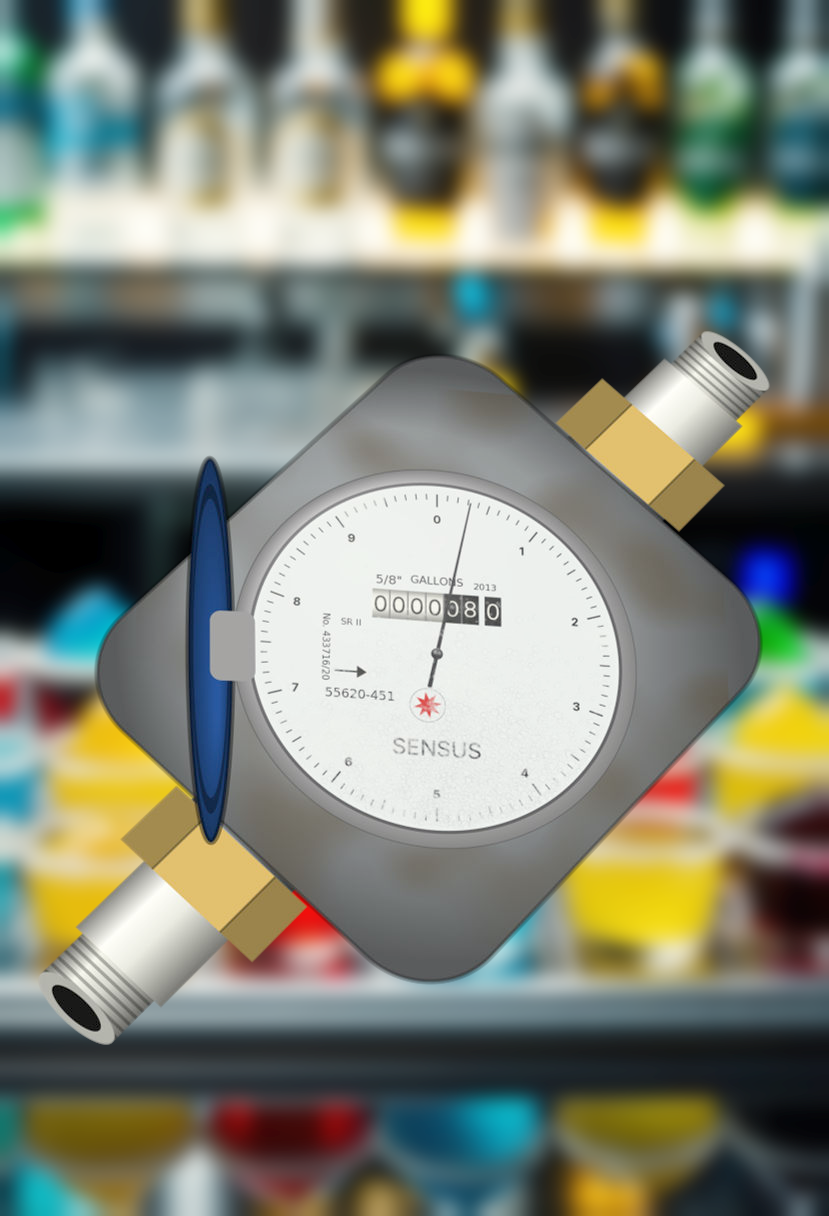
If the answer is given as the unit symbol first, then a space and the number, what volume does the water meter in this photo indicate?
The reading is gal 80.3
